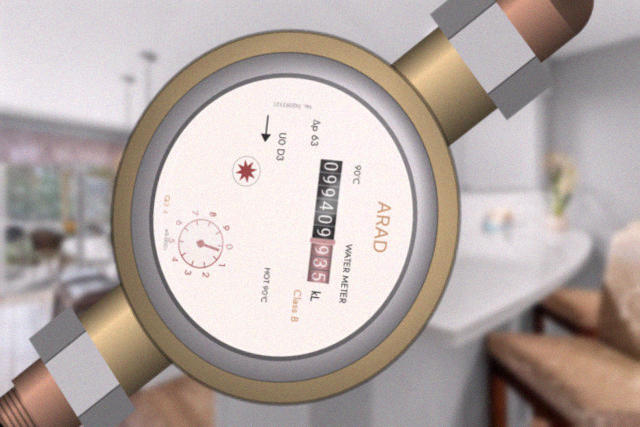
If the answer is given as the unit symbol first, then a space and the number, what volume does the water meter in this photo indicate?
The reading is kL 99409.9350
